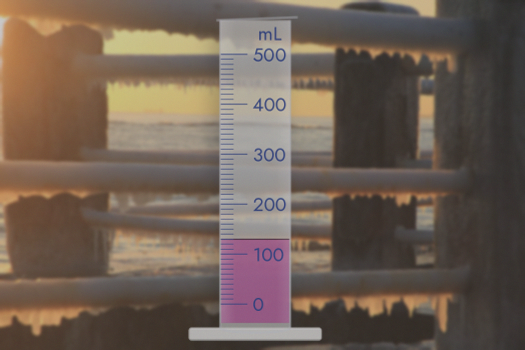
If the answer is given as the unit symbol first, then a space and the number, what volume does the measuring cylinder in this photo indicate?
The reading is mL 130
